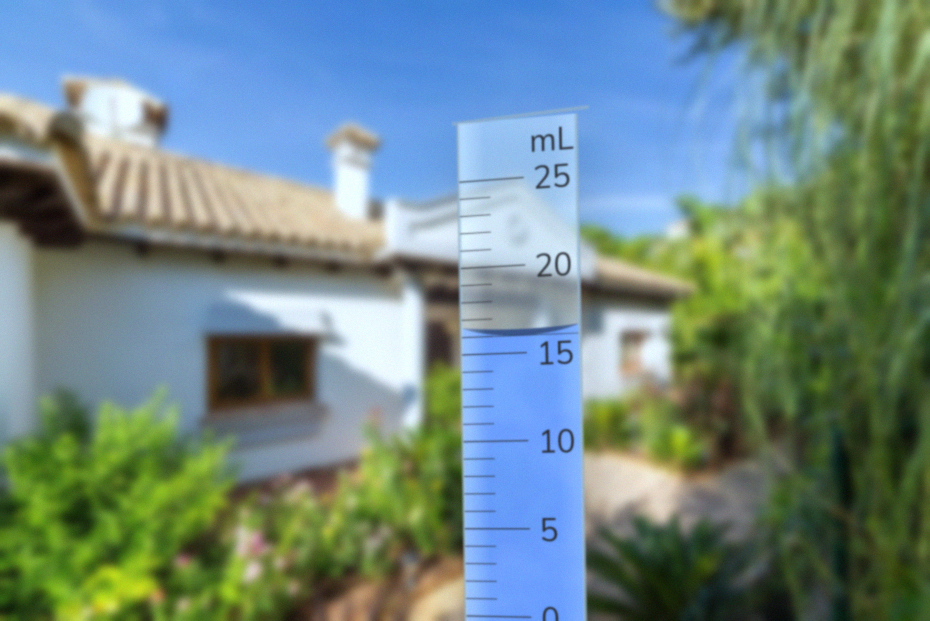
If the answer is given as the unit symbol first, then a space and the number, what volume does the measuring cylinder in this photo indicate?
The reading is mL 16
